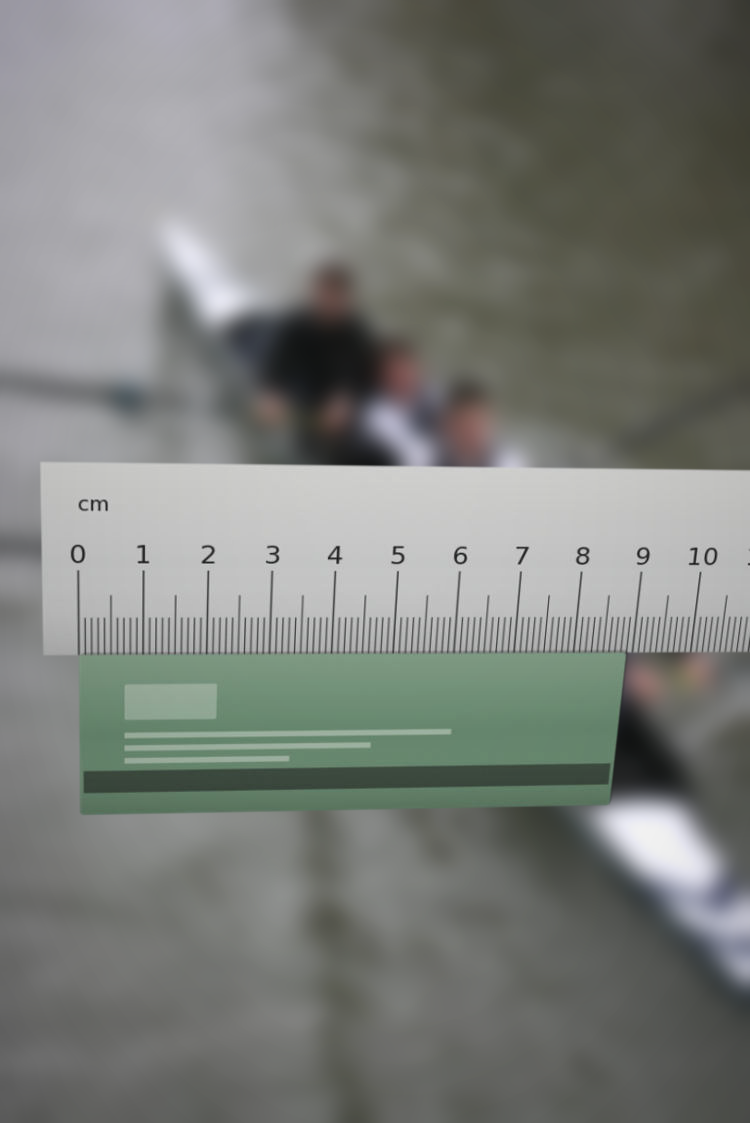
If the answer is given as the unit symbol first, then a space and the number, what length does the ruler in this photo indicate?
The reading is cm 8.9
